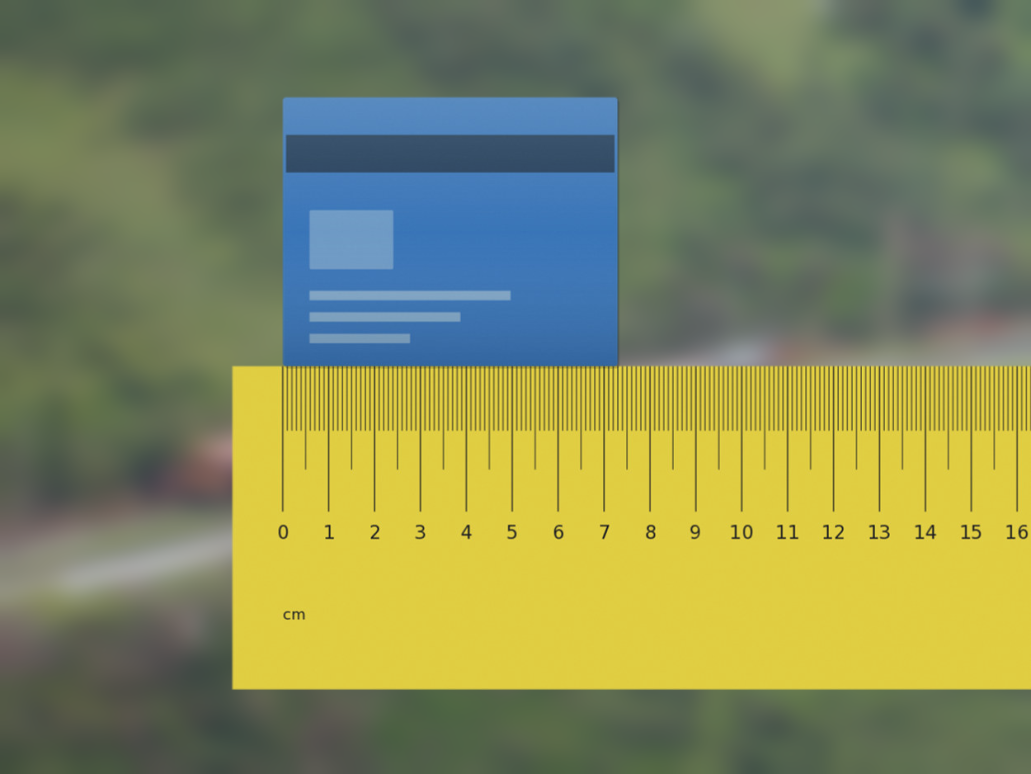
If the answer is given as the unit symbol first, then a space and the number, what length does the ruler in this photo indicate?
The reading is cm 7.3
